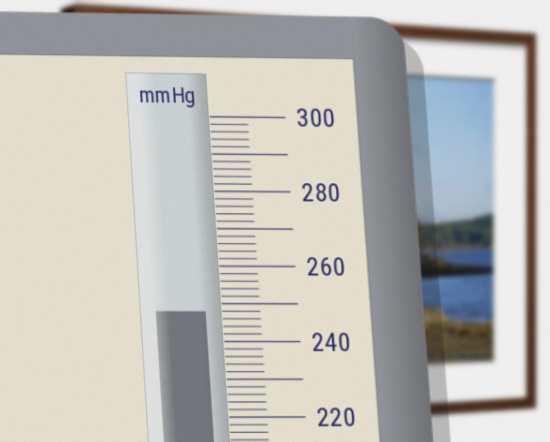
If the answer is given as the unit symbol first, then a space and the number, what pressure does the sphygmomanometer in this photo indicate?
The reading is mmHg 248
